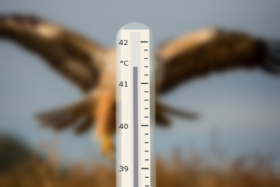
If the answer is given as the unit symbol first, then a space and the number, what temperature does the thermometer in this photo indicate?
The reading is °C 41.4
